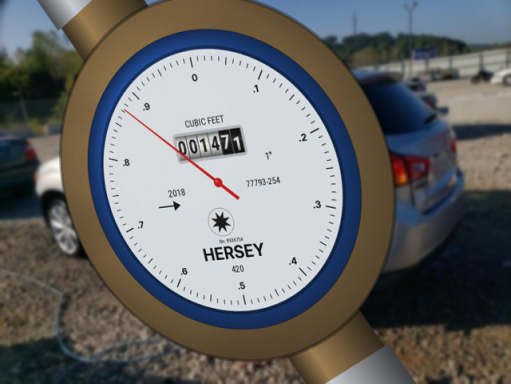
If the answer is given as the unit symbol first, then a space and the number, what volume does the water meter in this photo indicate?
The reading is ft³ 1470.87
